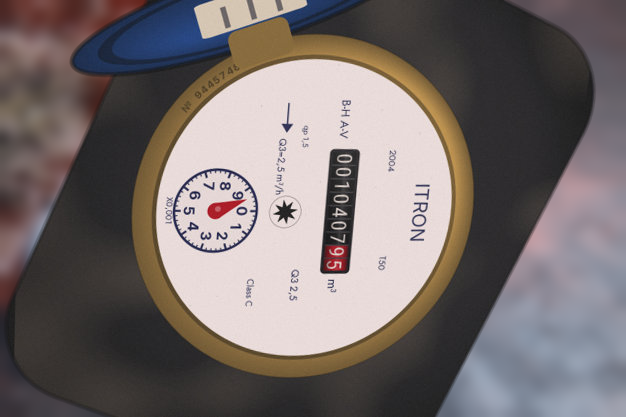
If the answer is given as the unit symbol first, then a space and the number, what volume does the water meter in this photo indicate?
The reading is m³ 10407.949
